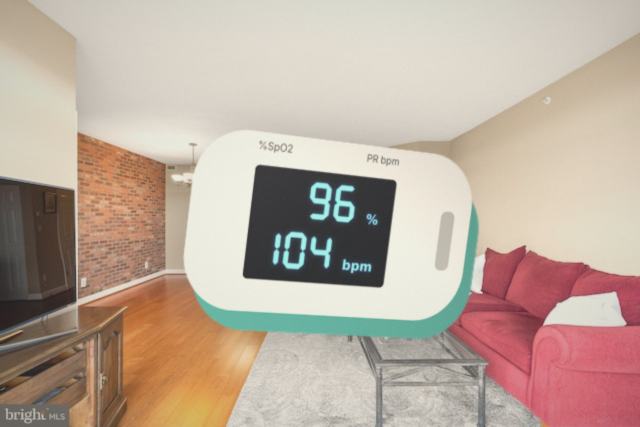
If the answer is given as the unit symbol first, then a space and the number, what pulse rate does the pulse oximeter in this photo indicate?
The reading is bpm 104
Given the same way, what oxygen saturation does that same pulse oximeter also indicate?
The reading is % 96
